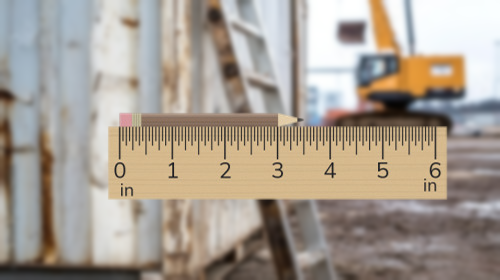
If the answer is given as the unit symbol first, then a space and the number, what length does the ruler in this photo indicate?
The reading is in 3.5
